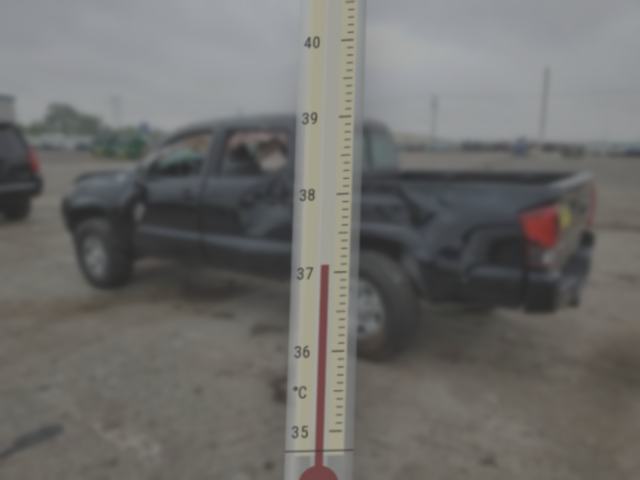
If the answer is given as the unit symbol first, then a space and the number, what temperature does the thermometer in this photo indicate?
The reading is °C 37.1
